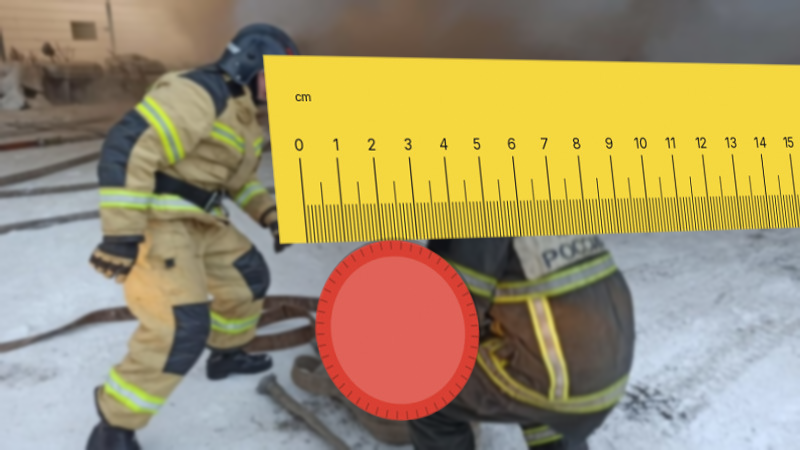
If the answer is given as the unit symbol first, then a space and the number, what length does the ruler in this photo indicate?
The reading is cm 4.5
